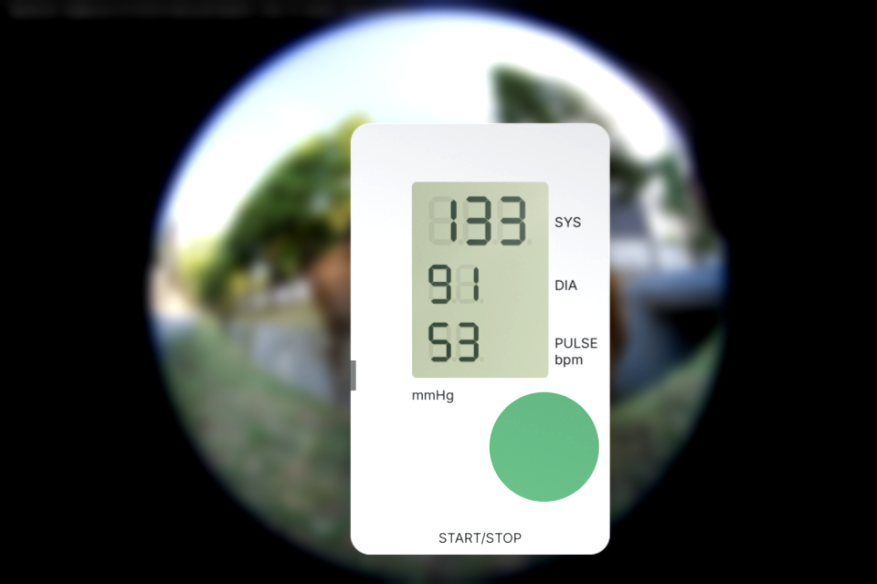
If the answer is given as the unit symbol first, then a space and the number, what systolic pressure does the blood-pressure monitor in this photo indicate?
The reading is mmHg 133
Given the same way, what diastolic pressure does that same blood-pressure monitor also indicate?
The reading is mmHg 91
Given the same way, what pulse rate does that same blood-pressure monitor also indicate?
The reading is bpm 53
